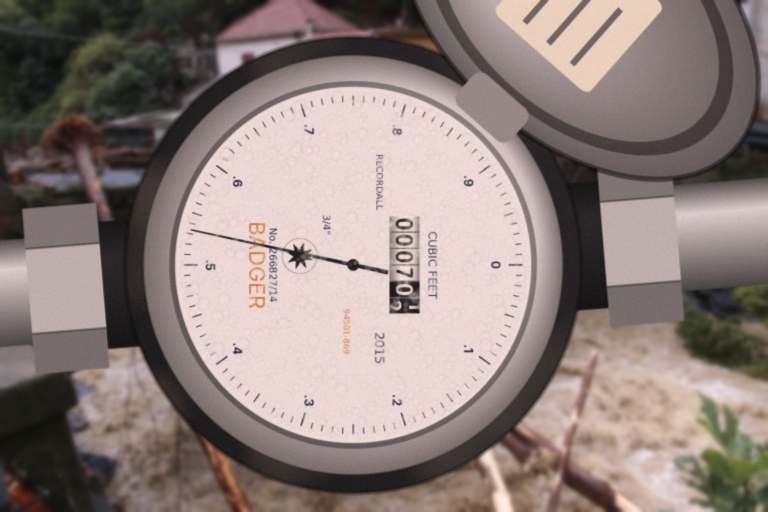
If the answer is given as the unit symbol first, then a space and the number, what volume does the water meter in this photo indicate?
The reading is ft³ 701.53
